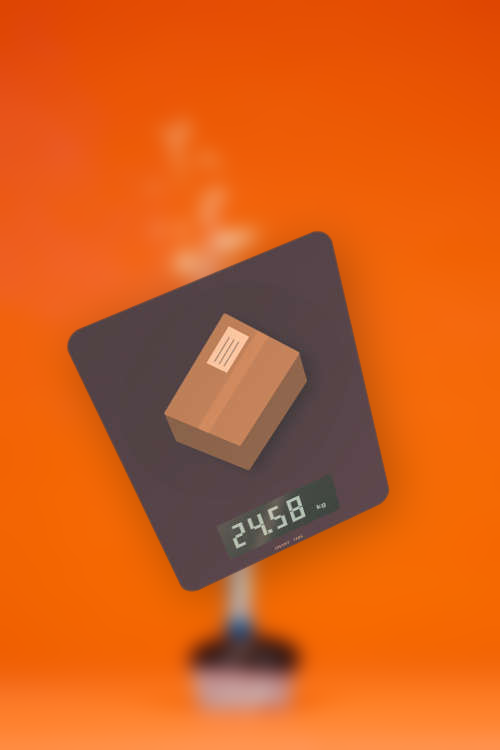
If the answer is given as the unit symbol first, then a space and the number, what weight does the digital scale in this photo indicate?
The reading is kg 24.58
